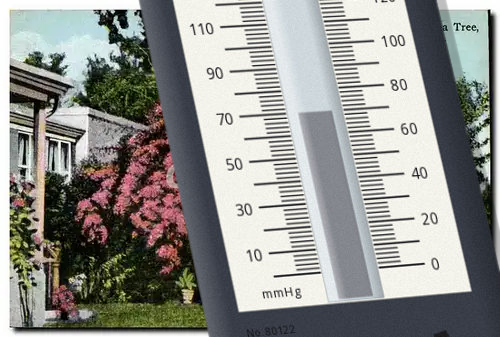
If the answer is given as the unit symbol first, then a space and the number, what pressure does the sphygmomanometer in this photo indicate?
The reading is mmHg 70
